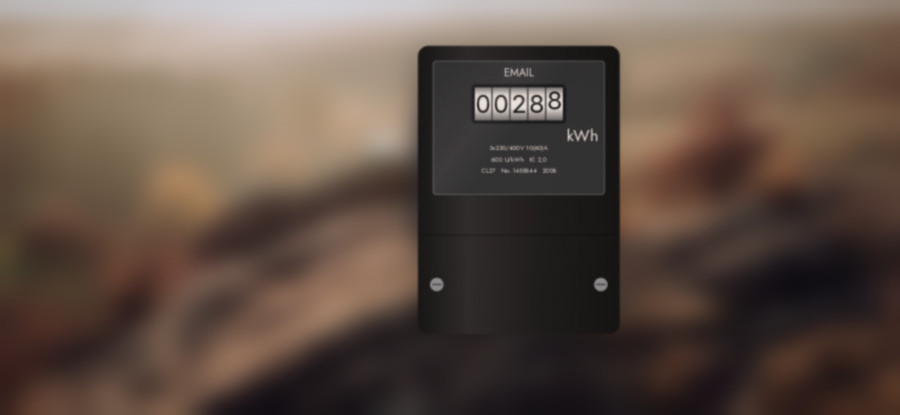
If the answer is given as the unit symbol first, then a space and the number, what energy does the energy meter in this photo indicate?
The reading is kWh 288
